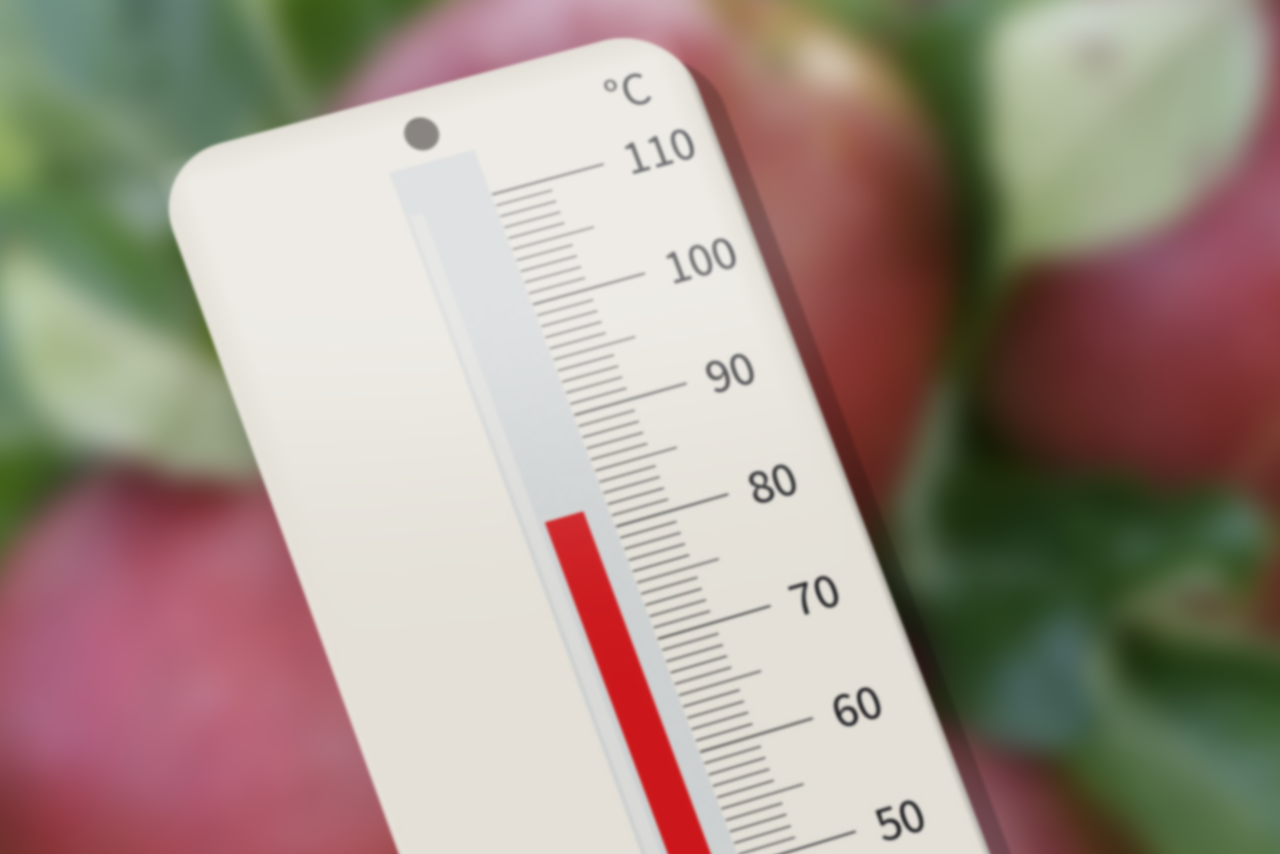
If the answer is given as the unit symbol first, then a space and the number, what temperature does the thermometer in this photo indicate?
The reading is °C 82
